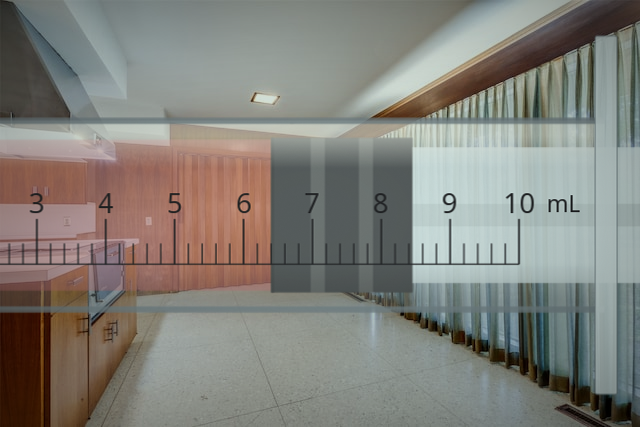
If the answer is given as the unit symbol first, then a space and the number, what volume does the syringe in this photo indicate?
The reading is mL 6.4
